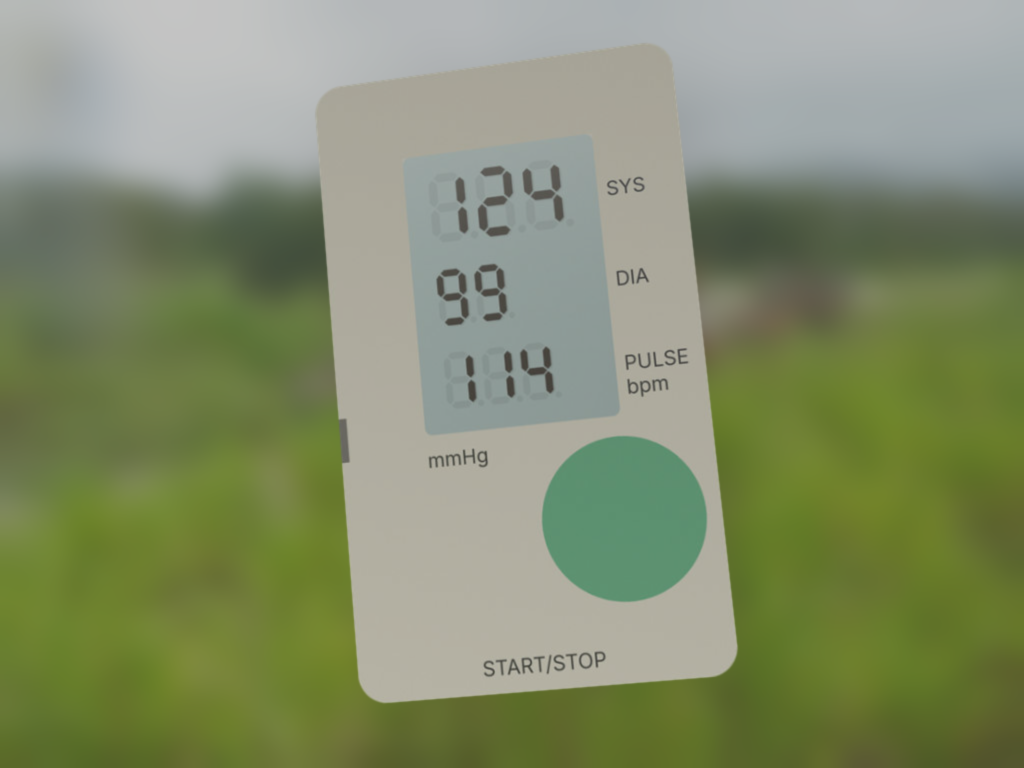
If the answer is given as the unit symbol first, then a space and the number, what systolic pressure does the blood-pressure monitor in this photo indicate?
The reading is mmHg 124
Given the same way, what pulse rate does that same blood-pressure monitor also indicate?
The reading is bpm 114
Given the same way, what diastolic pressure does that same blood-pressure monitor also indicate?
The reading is mmHg 99
